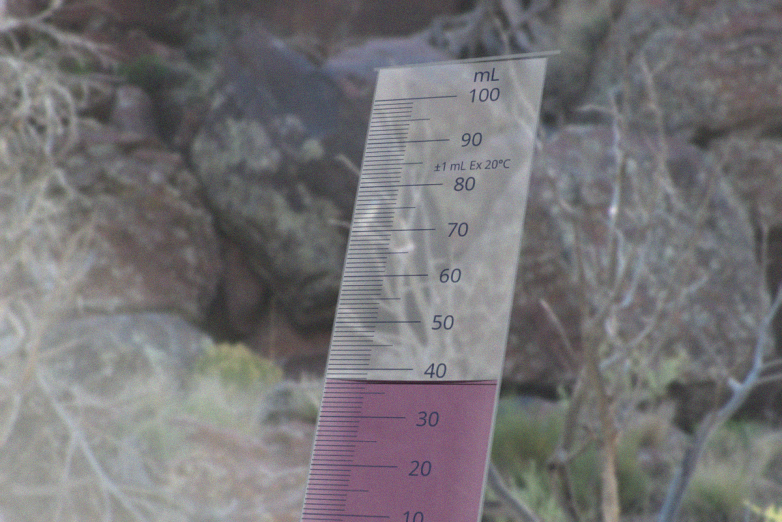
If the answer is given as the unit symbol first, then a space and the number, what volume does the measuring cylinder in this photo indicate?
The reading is mL 37
